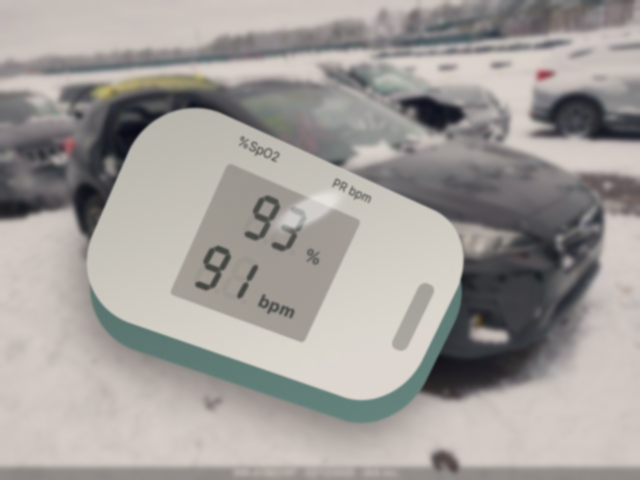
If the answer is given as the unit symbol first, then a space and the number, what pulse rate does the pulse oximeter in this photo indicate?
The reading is bpm 91
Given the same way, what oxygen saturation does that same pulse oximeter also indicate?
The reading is % 93
